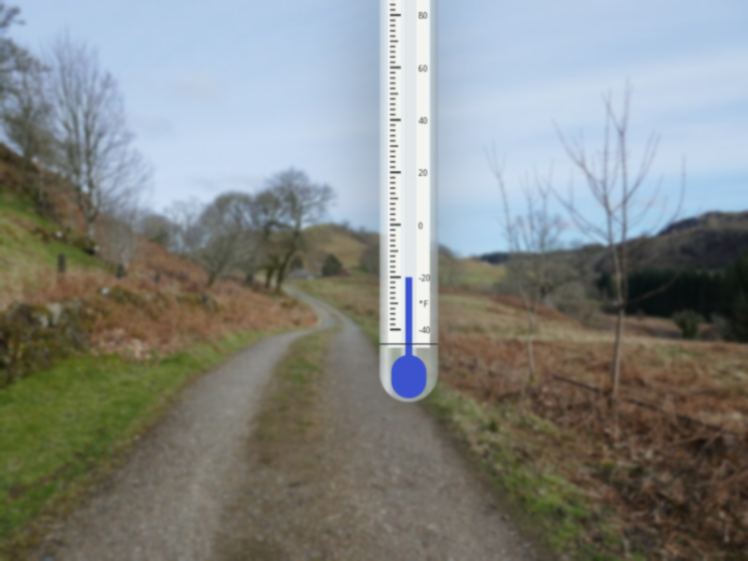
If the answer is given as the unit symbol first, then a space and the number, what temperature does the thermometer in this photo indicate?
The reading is °F -20
